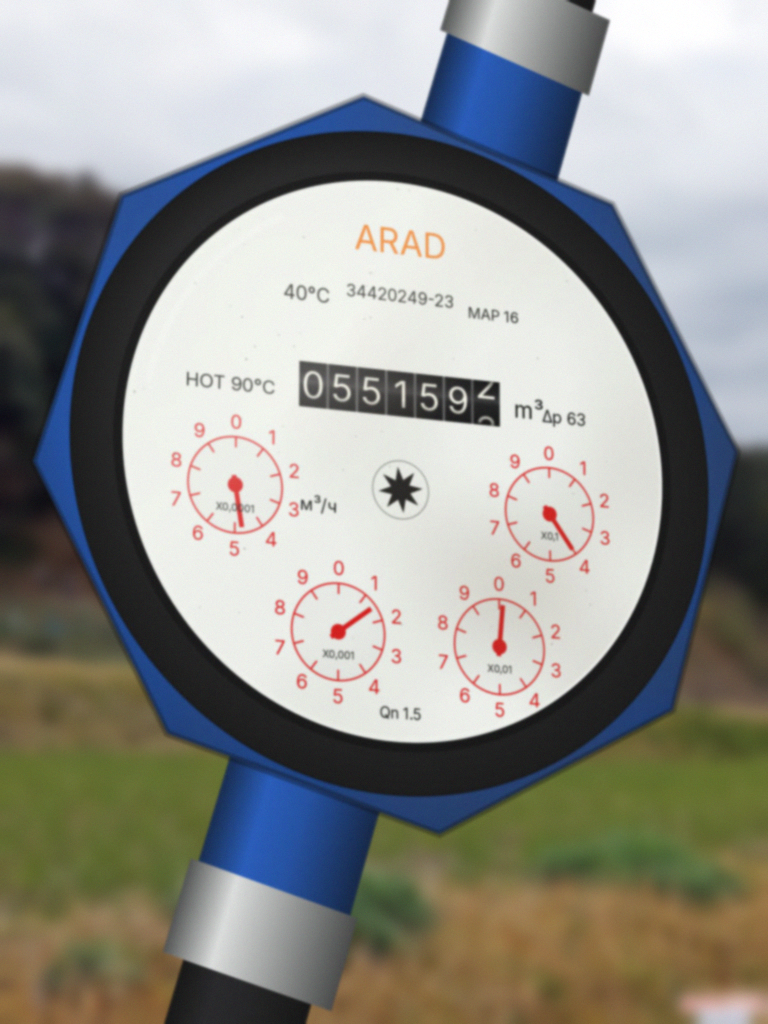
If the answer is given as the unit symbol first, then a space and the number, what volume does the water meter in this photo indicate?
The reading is m³ 551592.4014
